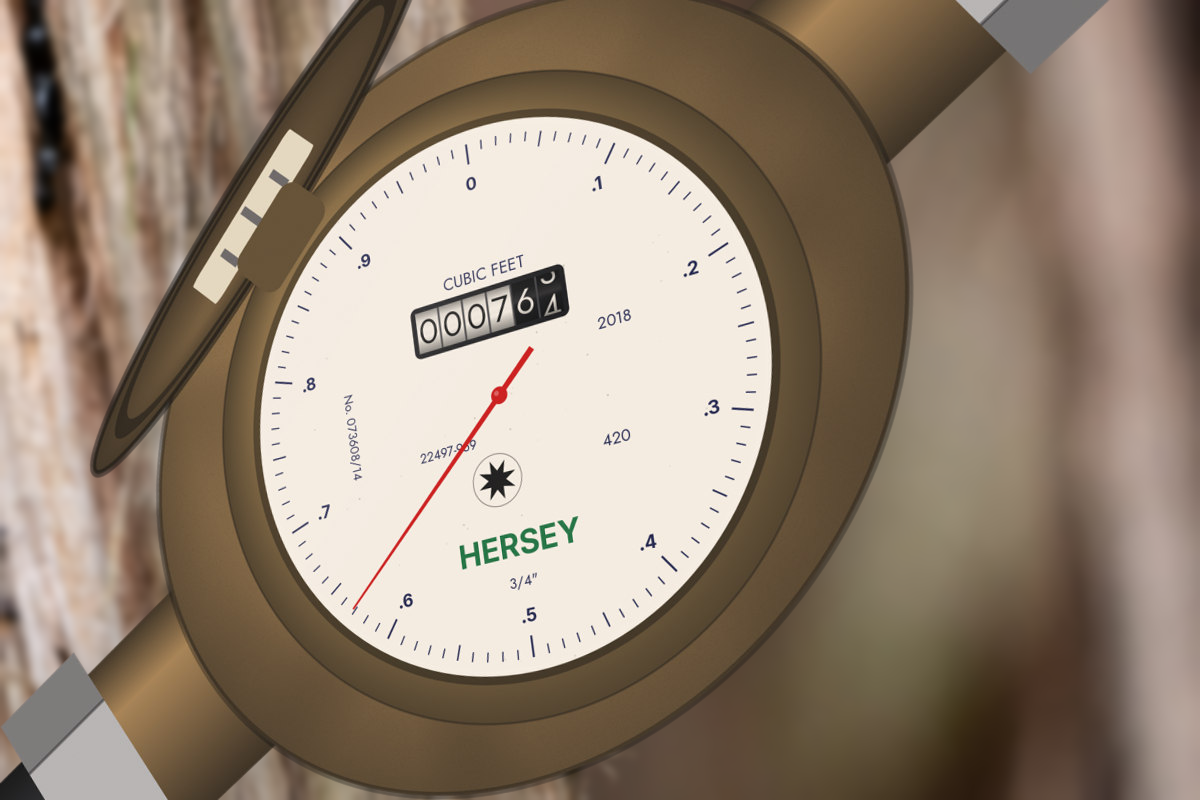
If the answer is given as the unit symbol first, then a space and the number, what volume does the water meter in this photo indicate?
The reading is ft³ 763.63
